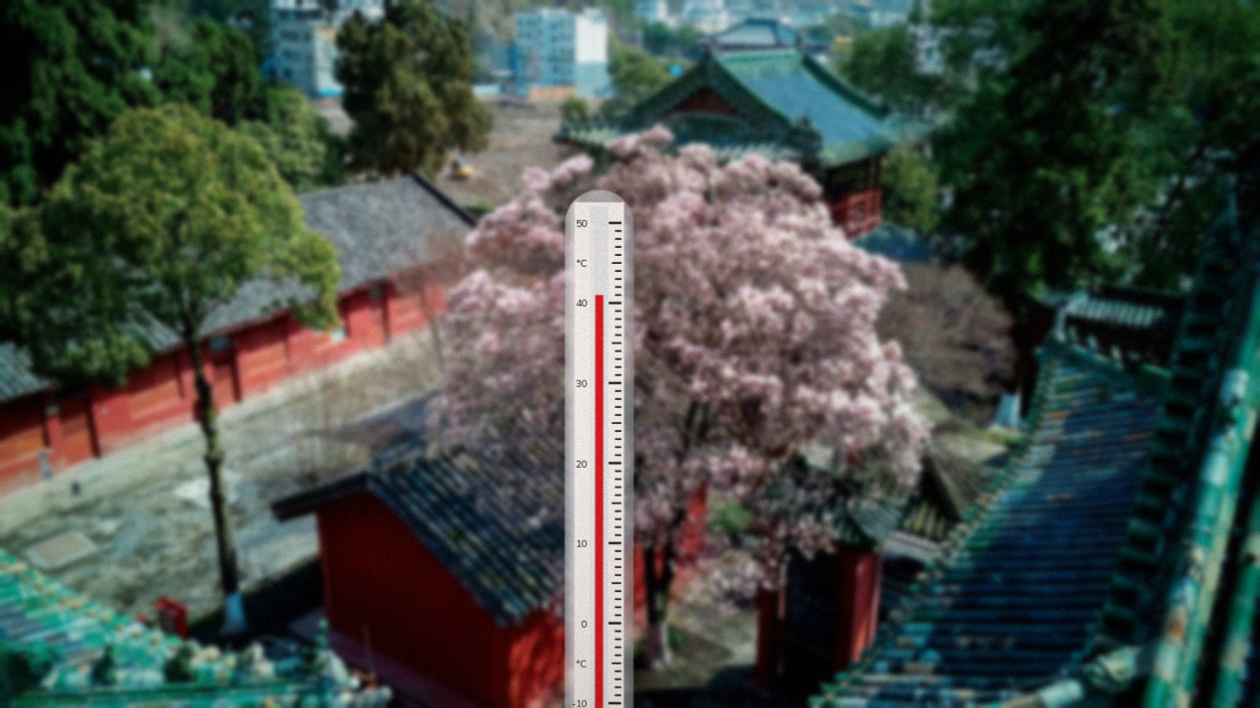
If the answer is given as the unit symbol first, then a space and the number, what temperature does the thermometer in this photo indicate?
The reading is °C 41
